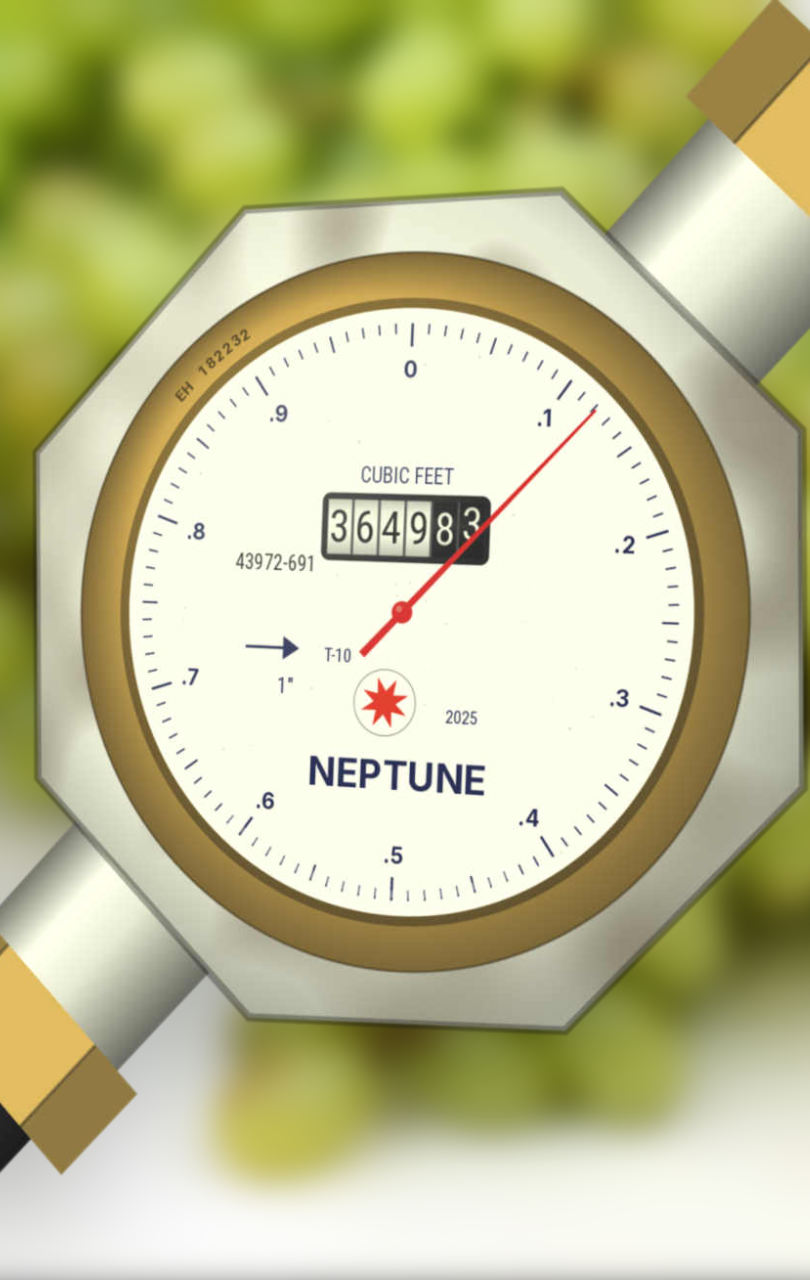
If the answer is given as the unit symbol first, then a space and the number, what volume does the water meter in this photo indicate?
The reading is ft³ 364983.12
